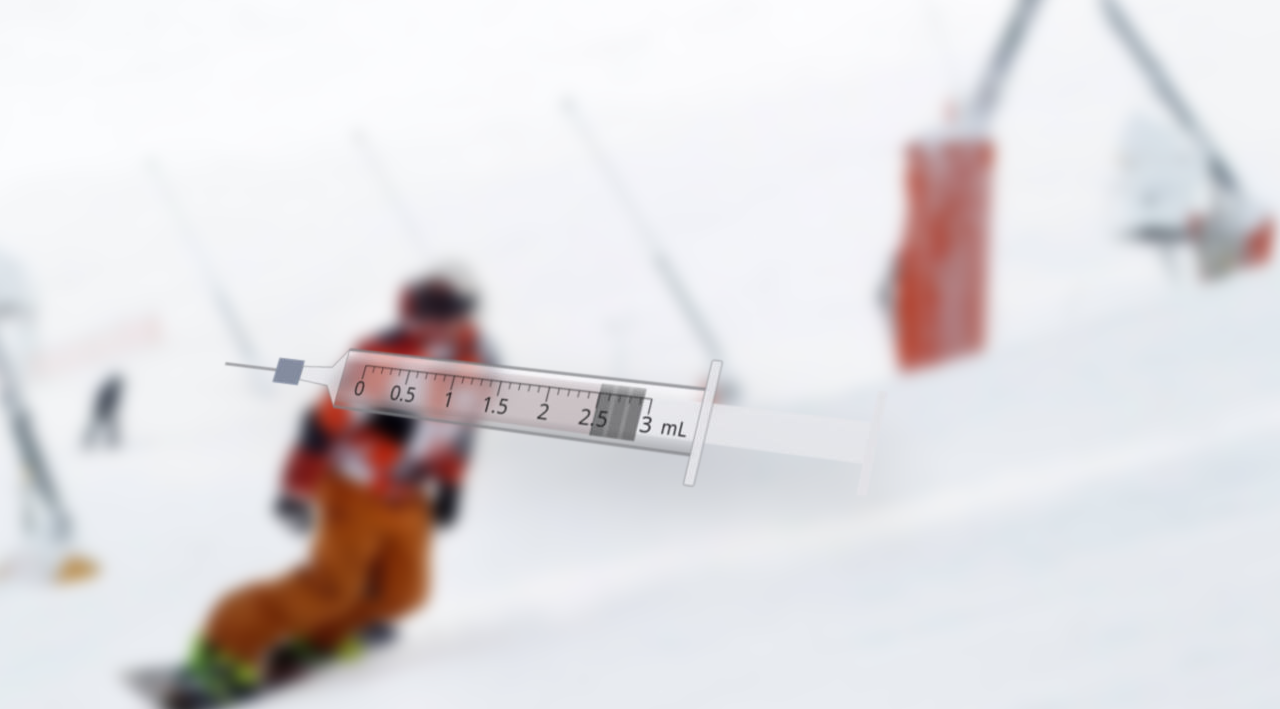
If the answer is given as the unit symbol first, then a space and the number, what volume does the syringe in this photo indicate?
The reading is mL 2.5
